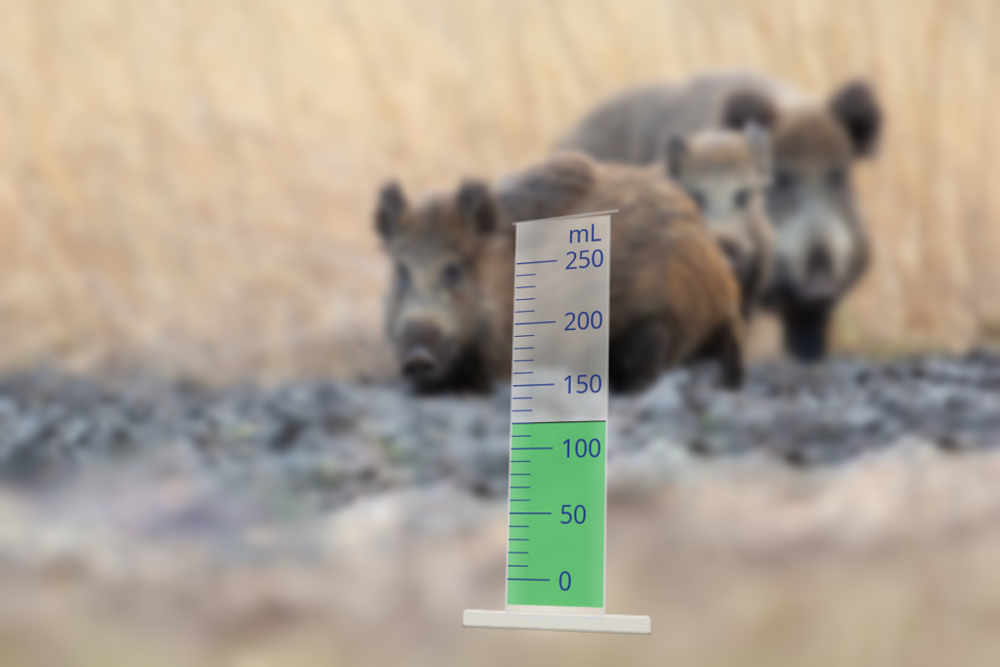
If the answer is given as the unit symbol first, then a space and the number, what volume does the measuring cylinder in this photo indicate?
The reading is mL 120
